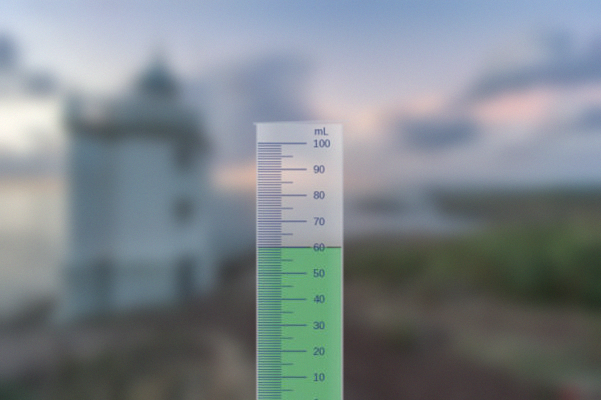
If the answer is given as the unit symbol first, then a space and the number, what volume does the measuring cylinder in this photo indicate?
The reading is mL 60
